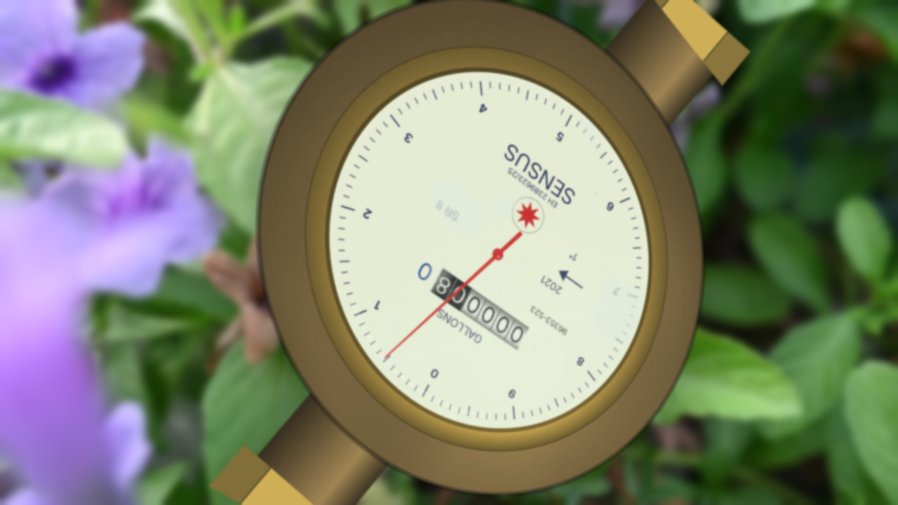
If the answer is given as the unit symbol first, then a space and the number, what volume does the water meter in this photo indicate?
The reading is gal 80.5
